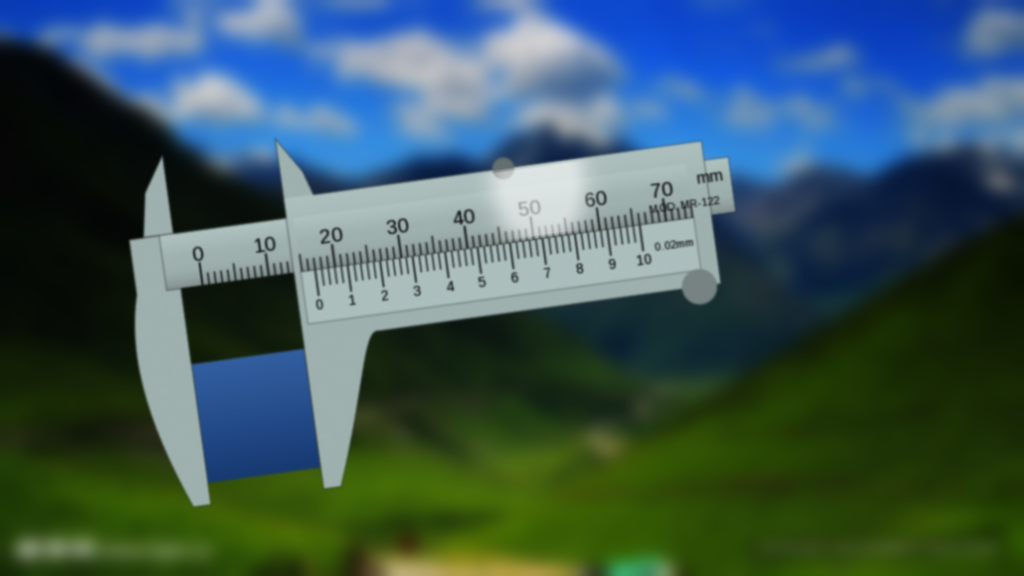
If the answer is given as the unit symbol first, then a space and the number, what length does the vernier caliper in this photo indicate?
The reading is mm 17.0
